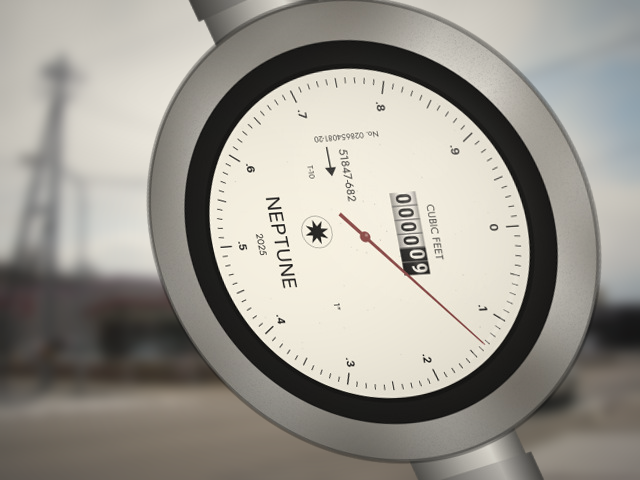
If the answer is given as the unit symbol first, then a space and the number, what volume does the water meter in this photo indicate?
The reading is ft³ 9.13
